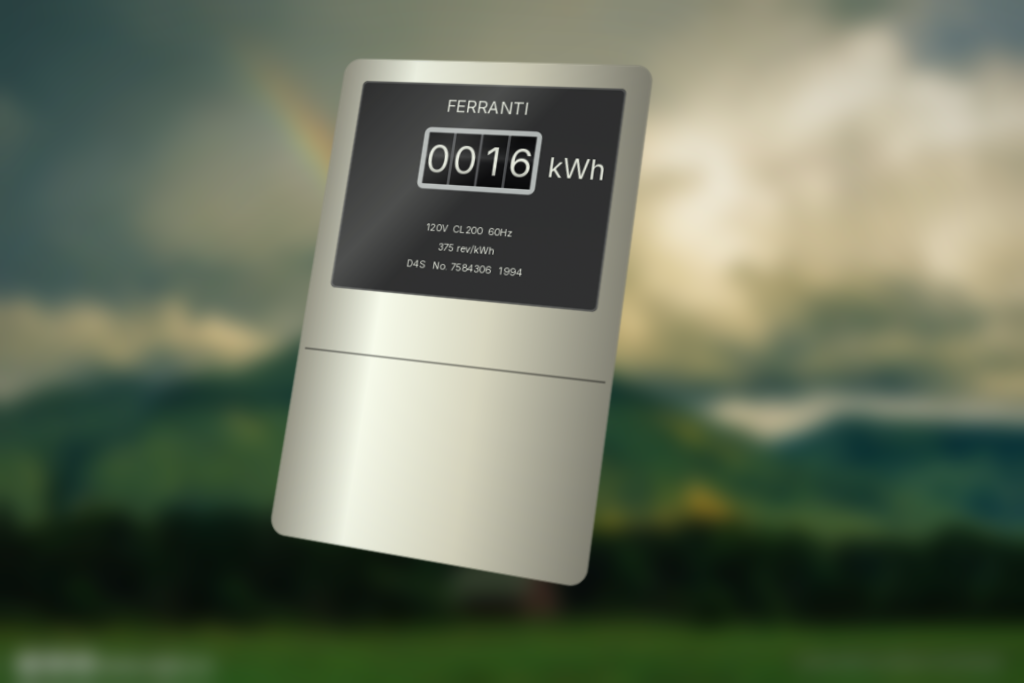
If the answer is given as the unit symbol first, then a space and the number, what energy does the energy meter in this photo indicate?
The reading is kWh 16
